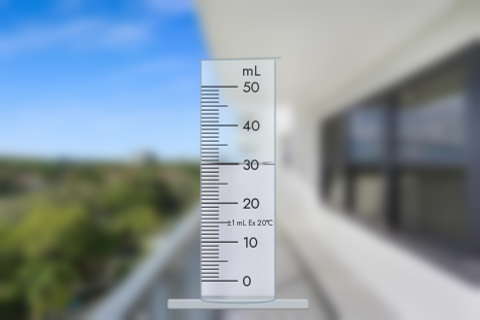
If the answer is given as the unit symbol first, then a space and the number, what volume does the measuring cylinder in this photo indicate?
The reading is mL 30
